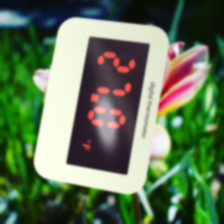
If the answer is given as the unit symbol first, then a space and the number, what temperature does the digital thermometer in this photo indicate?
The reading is °F 27.0
